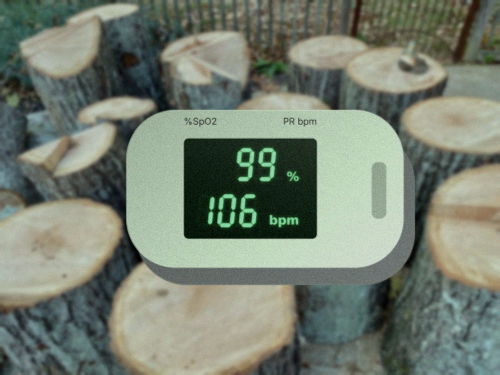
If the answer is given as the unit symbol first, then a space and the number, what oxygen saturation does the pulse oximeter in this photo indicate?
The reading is % 99
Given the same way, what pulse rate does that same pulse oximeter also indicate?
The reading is bpm 106
